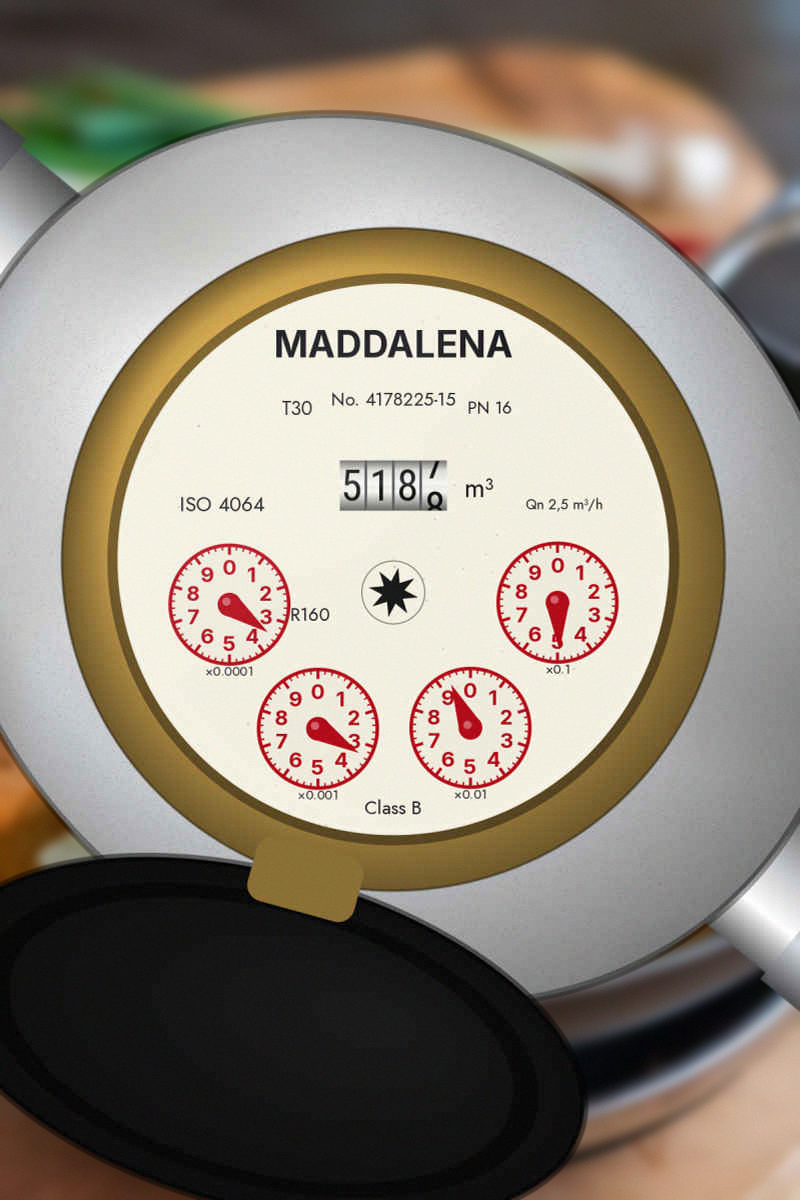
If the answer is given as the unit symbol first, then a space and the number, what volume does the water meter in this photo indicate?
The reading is m³ 5187.4933
